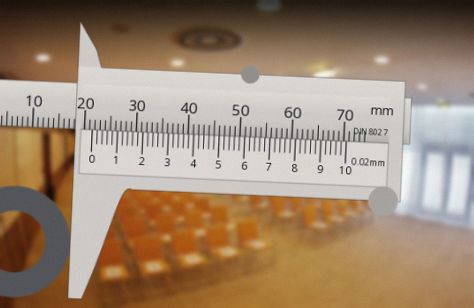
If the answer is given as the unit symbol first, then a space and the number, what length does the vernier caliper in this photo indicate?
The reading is mm 21.5
